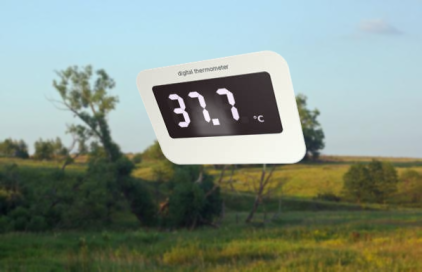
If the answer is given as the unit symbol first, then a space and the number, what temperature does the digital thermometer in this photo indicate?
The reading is °C 37.7
